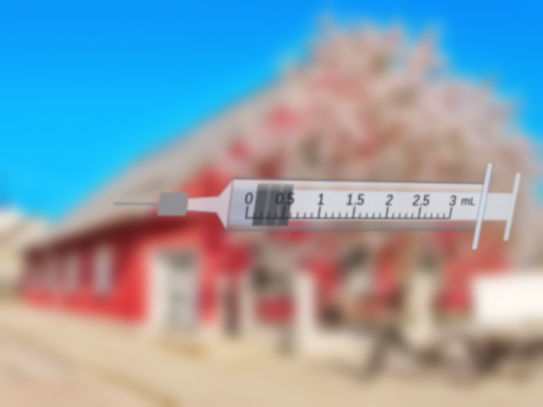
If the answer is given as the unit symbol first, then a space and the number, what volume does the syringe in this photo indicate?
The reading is mL 0.1
